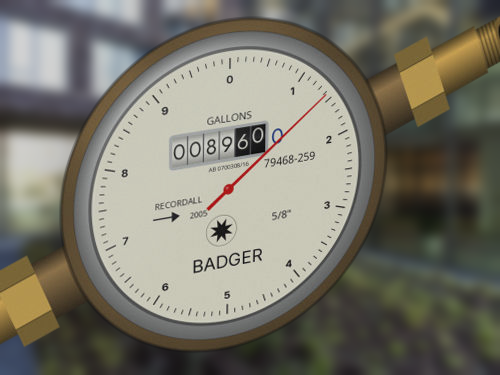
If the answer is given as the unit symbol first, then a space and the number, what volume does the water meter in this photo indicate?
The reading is gal 89601.4
